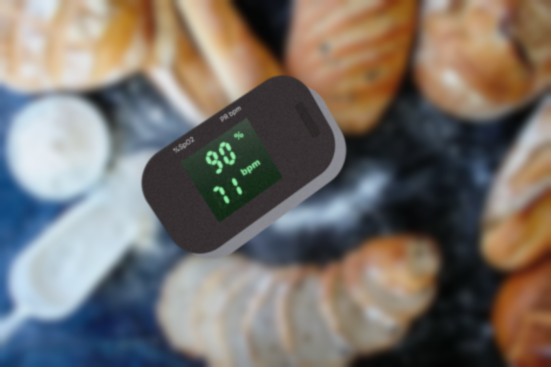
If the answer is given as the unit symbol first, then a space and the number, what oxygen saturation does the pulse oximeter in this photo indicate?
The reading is % 90
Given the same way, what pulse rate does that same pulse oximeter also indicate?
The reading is bpm 71
